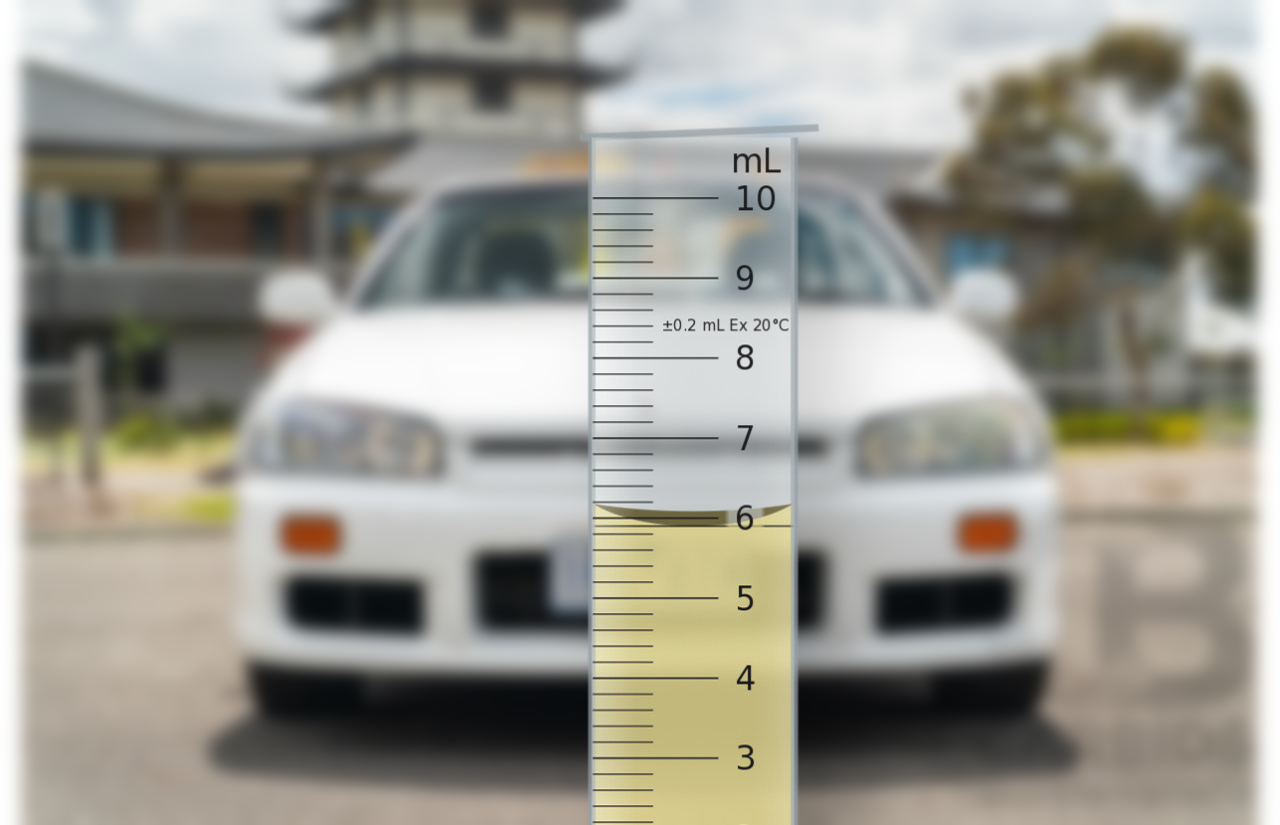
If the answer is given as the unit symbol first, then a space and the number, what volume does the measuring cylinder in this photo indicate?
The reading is mL 5.9
